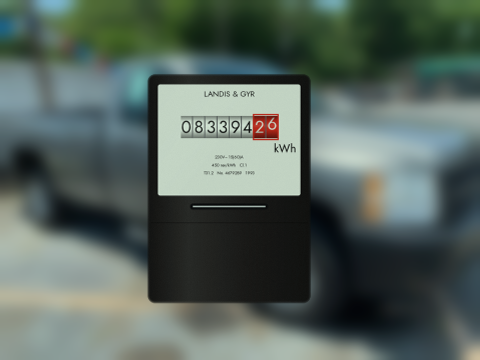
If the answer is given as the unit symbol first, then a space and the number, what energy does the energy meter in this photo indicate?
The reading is kWh 83394.26
